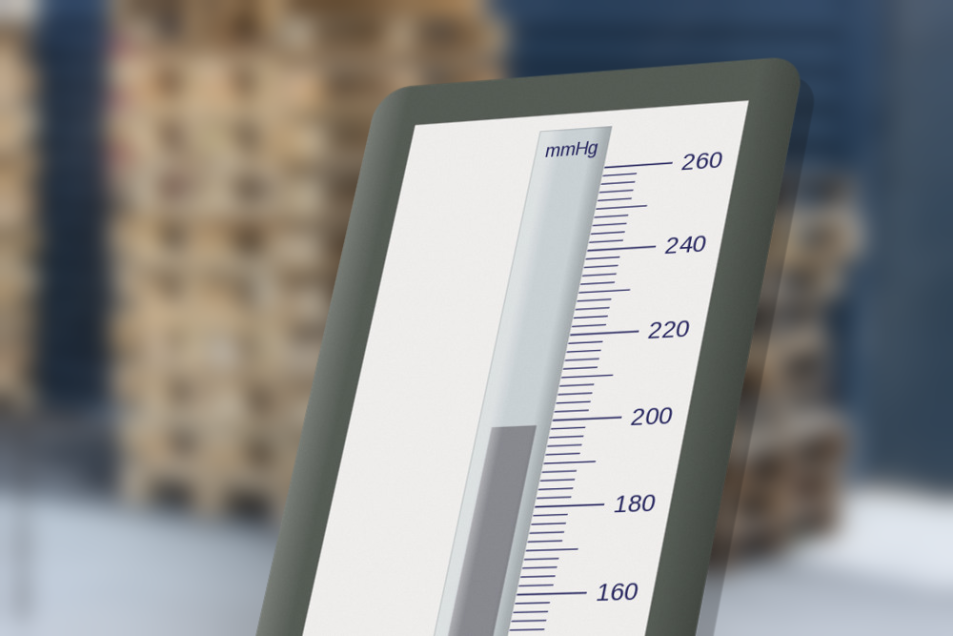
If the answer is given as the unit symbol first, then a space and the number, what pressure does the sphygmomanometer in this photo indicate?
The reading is mmHg 199
